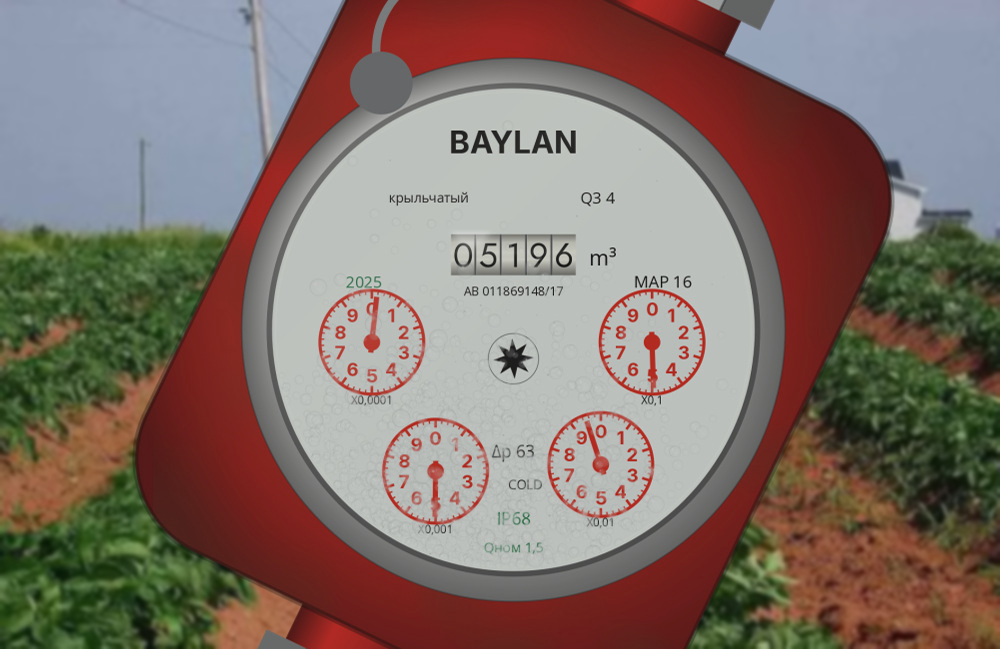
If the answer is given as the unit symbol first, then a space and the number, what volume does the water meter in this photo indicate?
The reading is m³ 5196.4950
